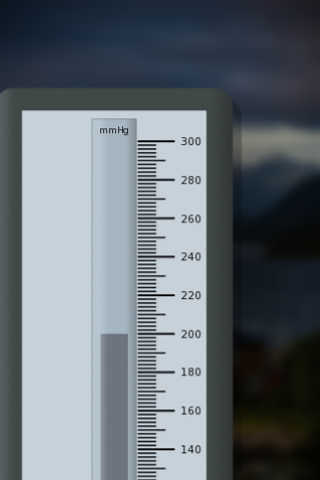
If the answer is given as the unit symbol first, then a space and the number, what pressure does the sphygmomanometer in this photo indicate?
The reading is mmHg 200
